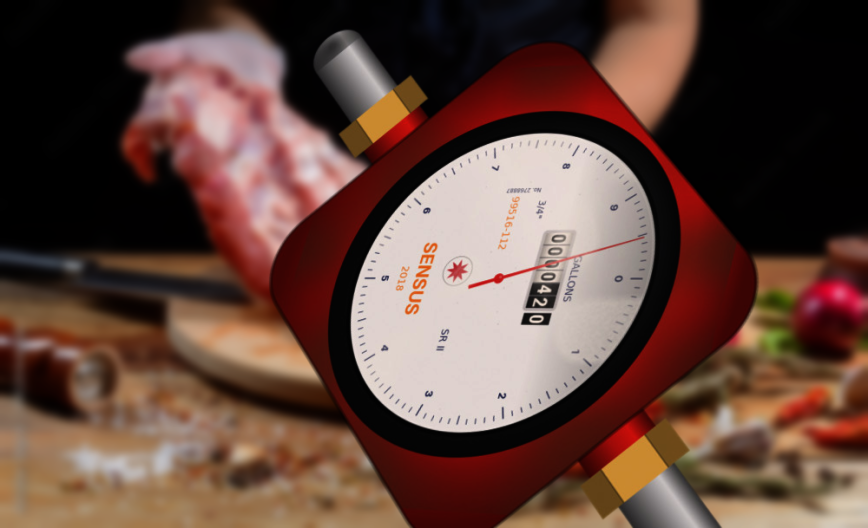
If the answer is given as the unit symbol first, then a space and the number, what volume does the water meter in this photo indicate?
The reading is gal 419.5
